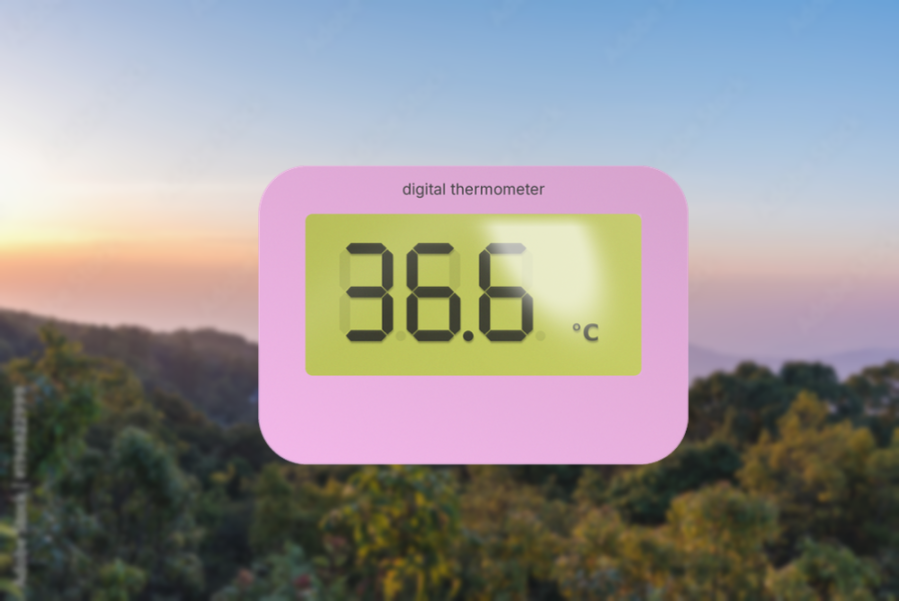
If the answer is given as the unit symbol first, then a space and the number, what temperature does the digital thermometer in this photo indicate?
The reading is °C 36.6
